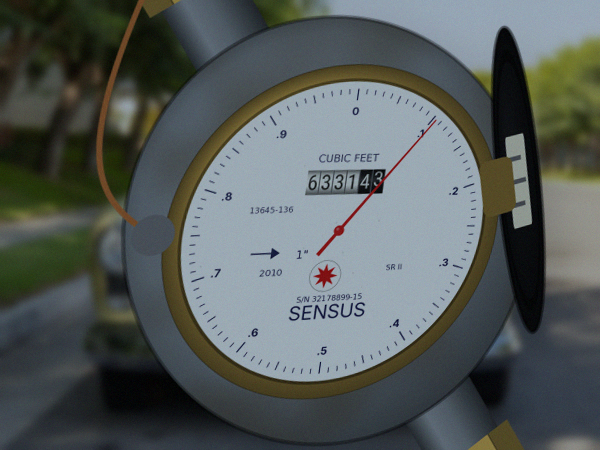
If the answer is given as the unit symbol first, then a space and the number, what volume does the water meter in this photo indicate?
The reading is ft³ 633143.10
